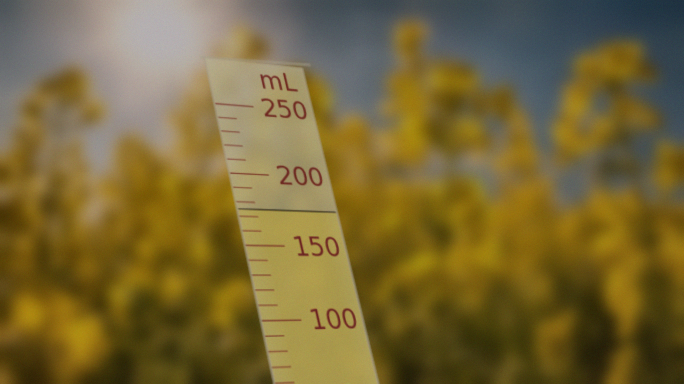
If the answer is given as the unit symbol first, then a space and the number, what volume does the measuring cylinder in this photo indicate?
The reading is mL 175
